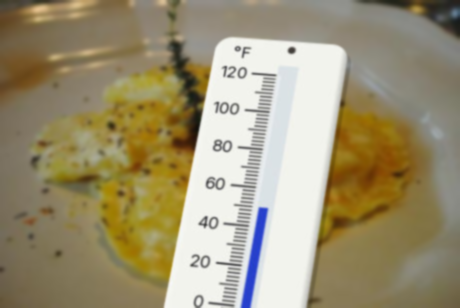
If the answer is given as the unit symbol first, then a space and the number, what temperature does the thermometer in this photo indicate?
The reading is °F 50
